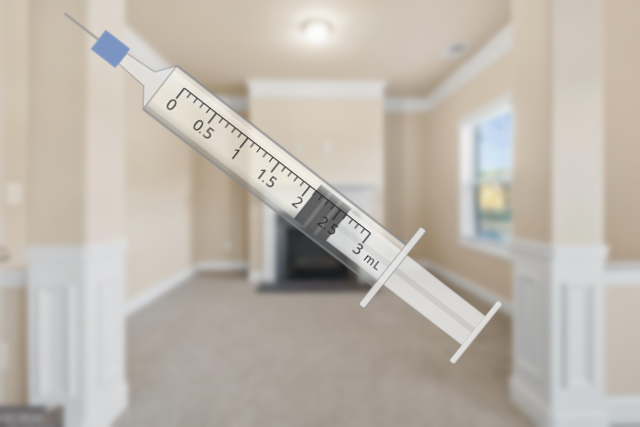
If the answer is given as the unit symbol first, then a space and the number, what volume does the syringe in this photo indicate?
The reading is mL 2.1
